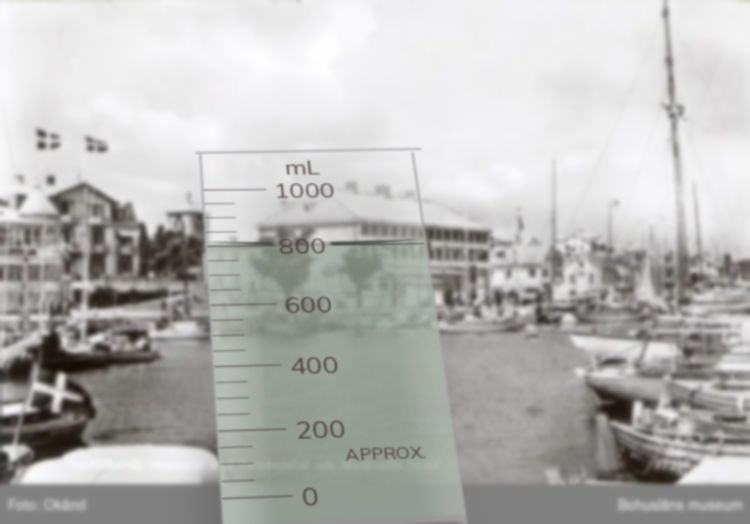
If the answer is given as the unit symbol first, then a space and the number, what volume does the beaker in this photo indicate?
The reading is mL 800
